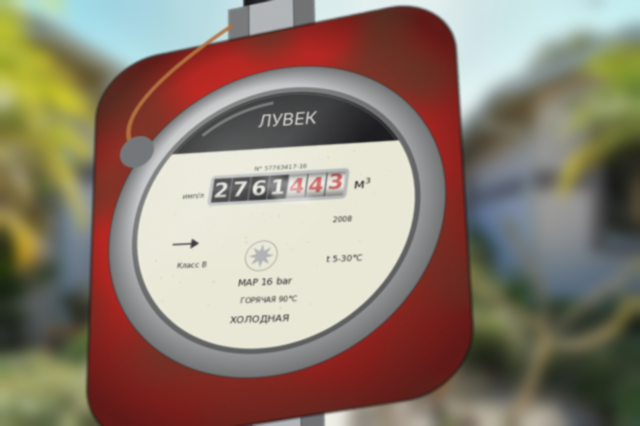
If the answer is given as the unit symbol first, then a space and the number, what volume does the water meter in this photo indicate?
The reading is m³ 2761.443
